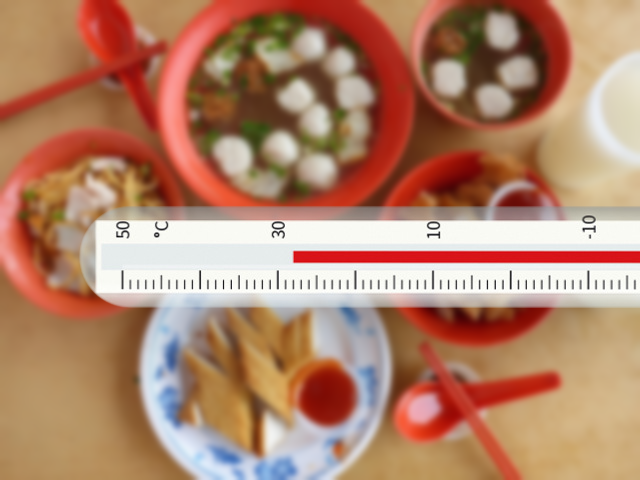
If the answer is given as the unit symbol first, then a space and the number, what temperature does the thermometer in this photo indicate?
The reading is °C 28
